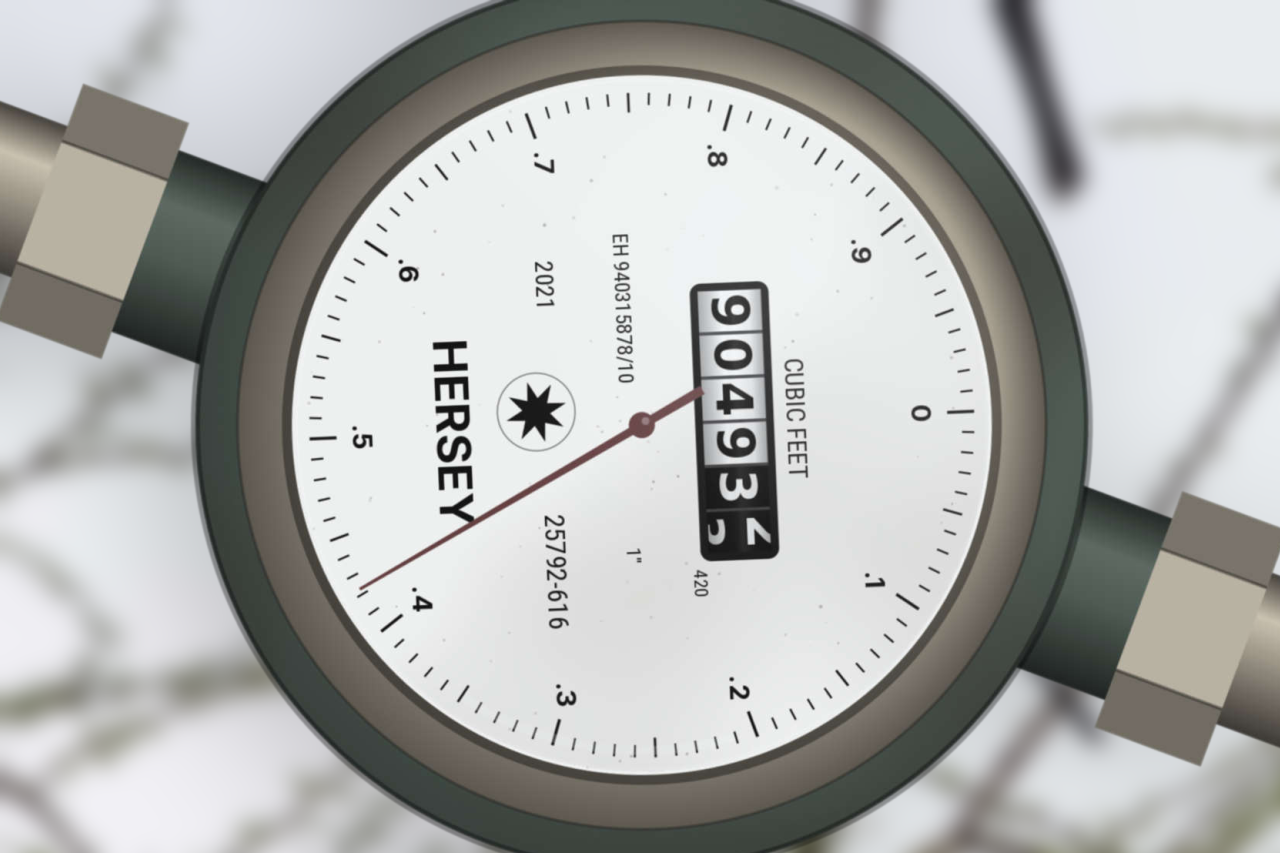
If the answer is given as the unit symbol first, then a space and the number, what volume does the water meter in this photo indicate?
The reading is ft³ 904932.42
